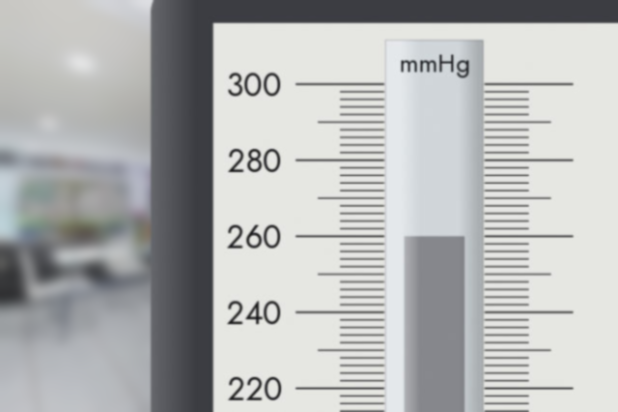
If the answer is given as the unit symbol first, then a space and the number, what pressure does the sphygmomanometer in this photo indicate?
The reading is mmHg 260
